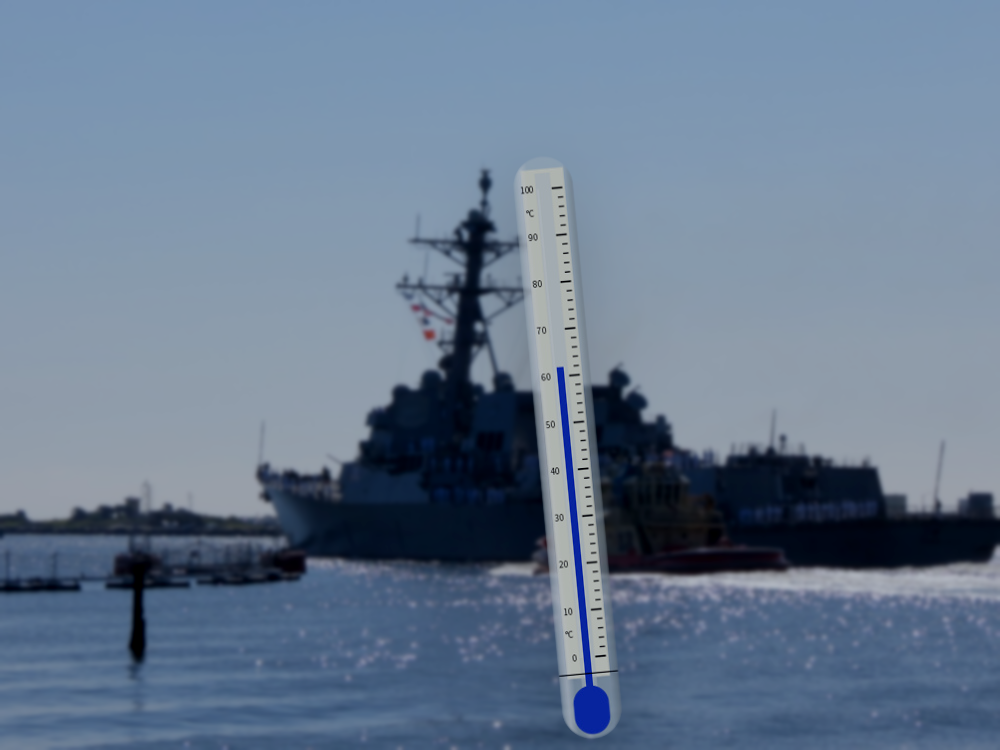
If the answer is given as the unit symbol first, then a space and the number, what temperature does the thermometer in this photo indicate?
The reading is °C 62
